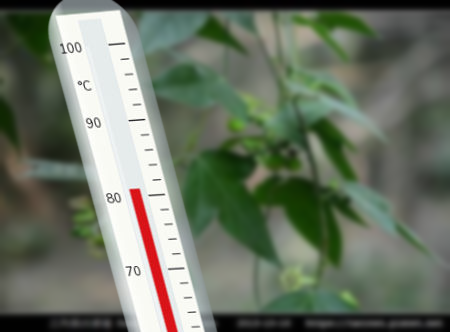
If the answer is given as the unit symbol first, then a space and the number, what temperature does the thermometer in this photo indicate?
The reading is °C 81
